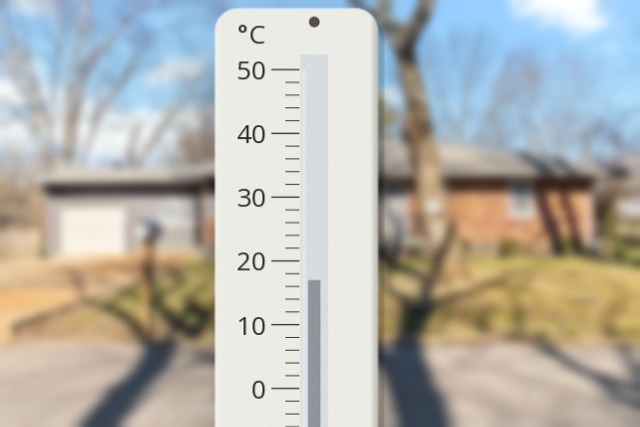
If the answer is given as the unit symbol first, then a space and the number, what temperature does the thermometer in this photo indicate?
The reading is °C 17
